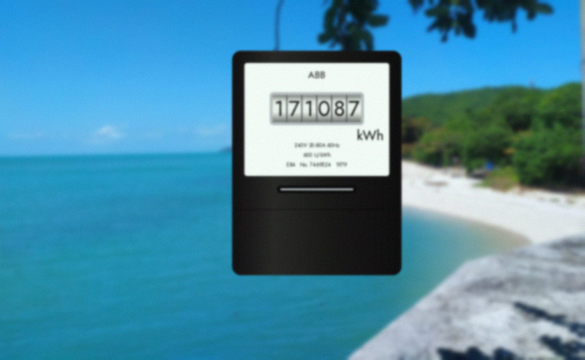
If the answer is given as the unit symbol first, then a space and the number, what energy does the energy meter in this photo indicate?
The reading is kWh 171087
